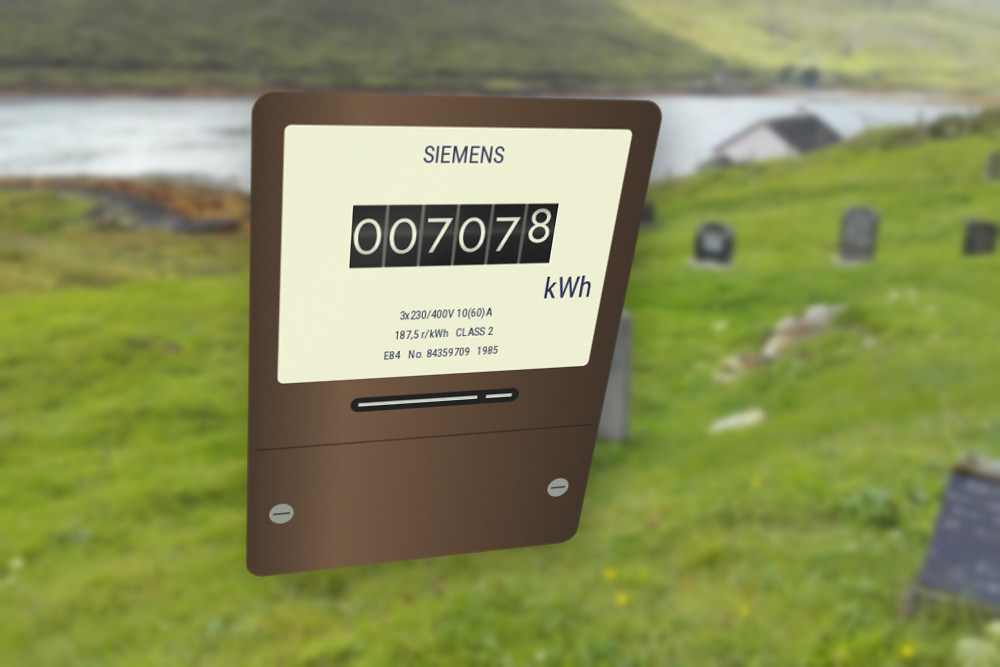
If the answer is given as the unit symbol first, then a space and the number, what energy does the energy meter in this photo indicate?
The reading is kWh 7078
